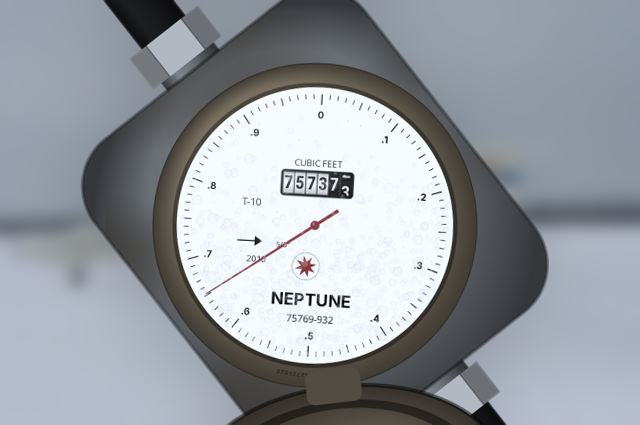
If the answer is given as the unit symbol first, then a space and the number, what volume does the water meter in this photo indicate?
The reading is ft³ 757372.65
